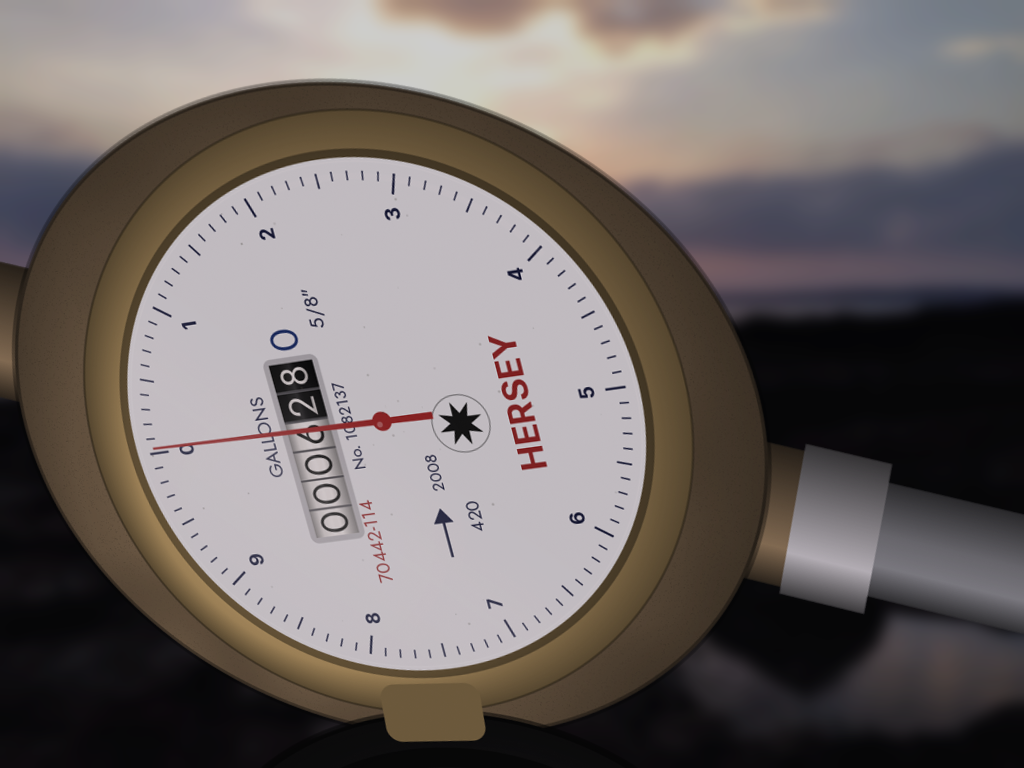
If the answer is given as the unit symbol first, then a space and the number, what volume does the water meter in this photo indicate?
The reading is gal 6280.0
